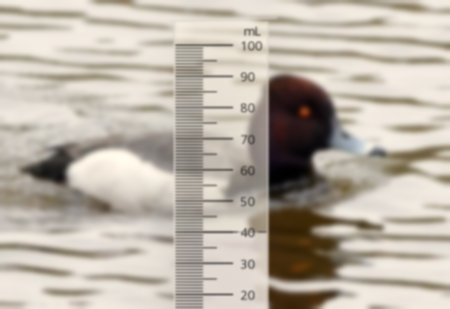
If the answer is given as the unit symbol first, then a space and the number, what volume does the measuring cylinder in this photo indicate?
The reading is mL 40
